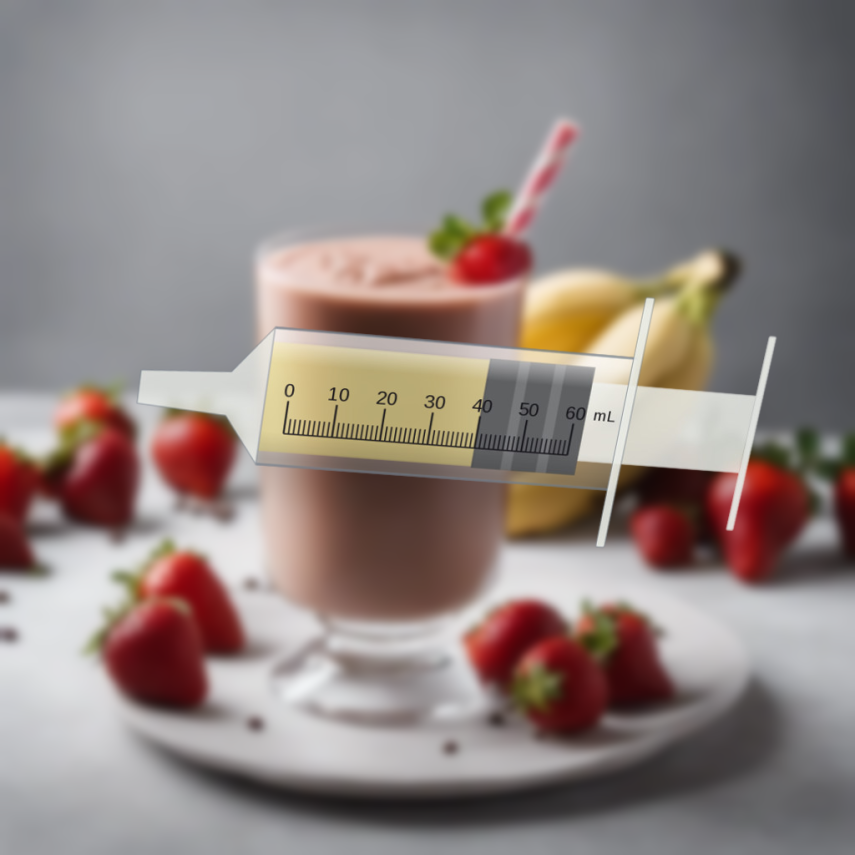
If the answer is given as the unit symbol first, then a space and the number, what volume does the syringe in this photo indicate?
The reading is mL 40
